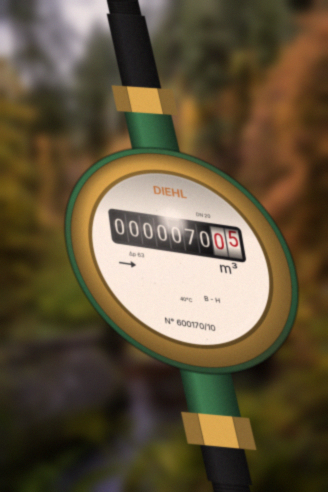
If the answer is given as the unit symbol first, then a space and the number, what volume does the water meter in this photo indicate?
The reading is m³ 70.05
